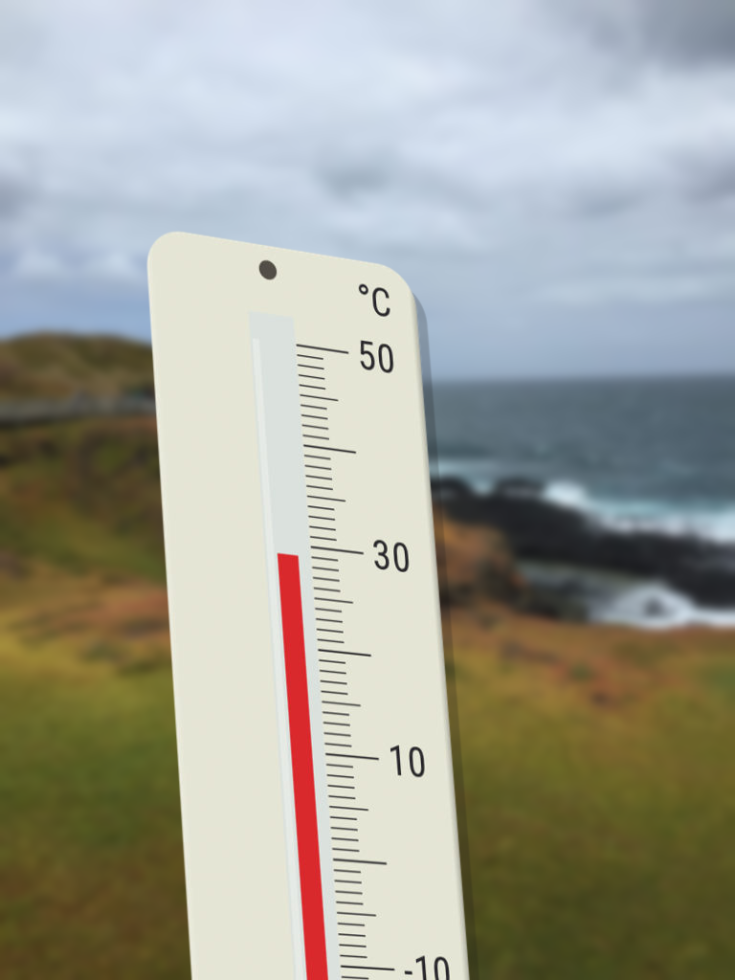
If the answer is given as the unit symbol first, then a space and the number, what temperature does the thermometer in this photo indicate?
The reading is °C 29
